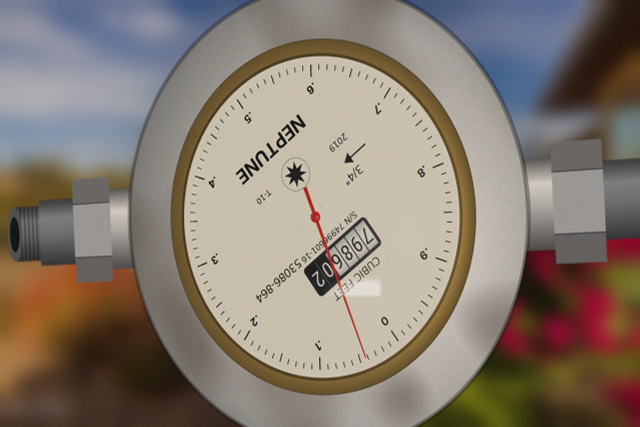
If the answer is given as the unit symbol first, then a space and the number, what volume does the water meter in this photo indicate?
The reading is ft³ 798602.04
